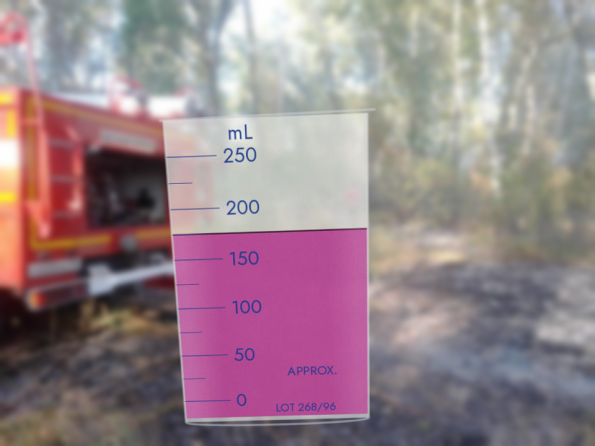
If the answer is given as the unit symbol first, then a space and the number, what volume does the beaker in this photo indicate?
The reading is mL 175
